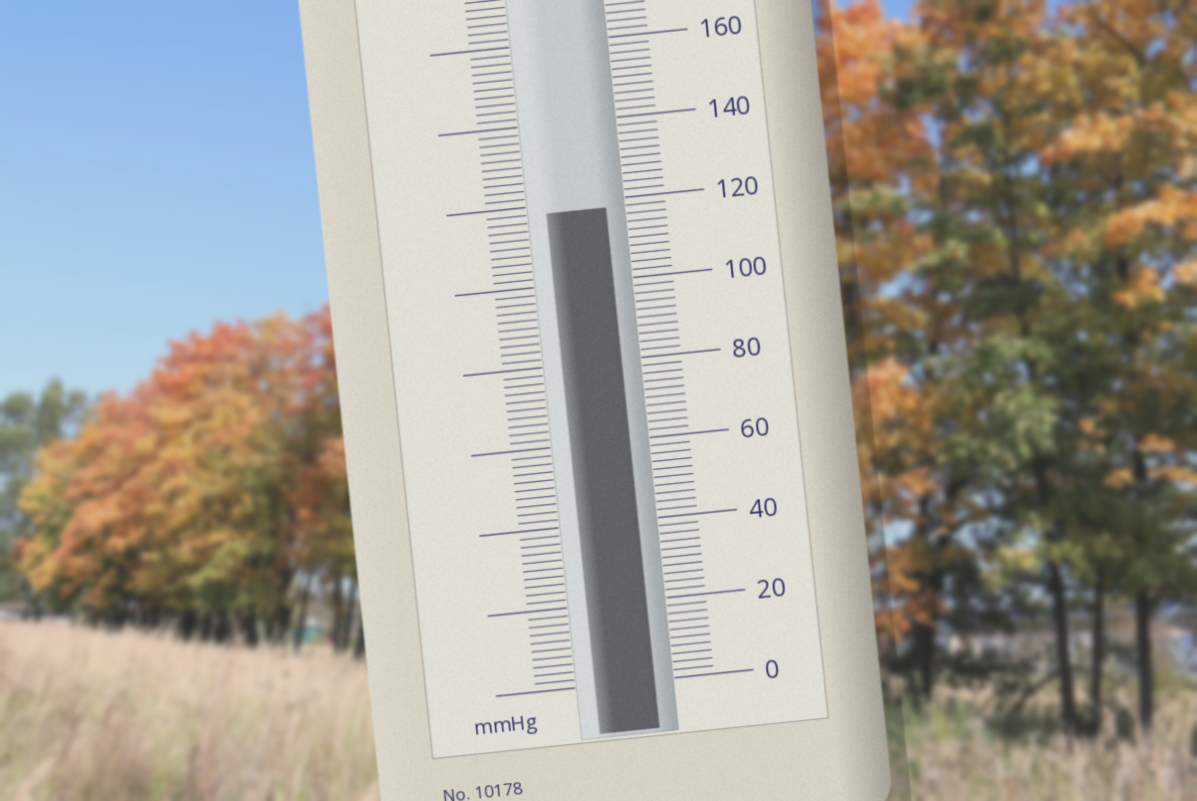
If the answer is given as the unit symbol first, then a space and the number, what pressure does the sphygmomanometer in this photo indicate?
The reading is mmHg 118
